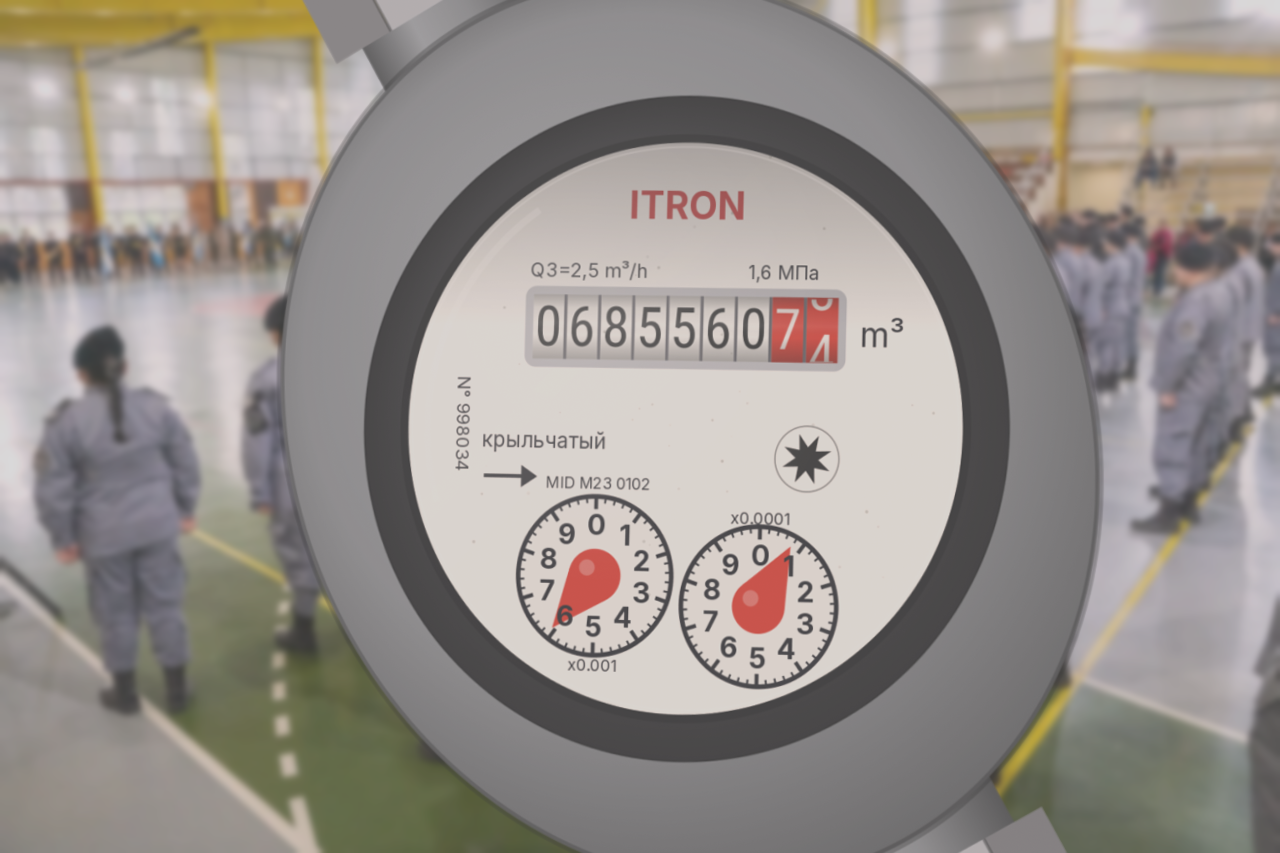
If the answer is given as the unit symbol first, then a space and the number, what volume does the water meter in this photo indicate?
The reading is m³ 685560.7360
